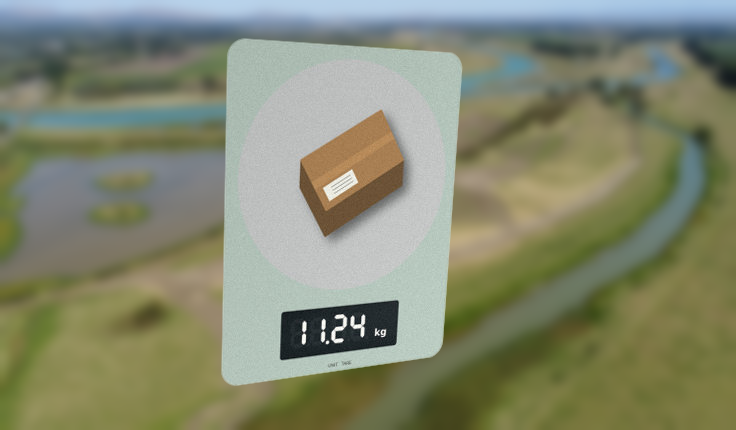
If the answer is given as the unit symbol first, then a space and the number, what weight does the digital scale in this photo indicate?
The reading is kg 11.24
